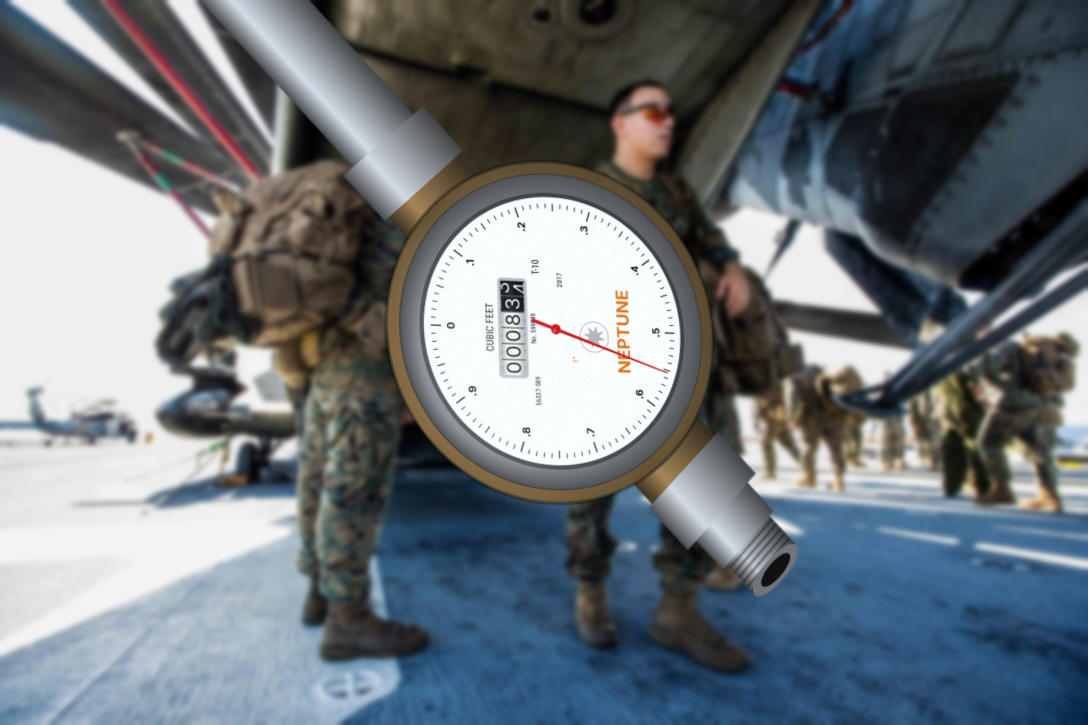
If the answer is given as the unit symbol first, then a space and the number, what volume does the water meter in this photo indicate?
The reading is ft³ 833.55
